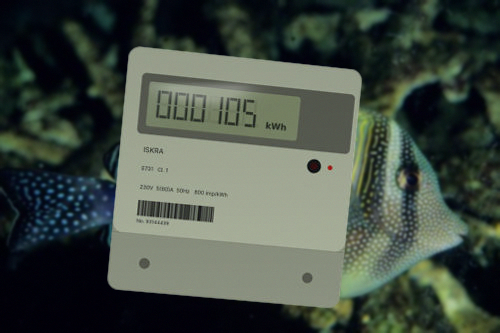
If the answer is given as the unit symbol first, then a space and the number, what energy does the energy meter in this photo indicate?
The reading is kWh 105
